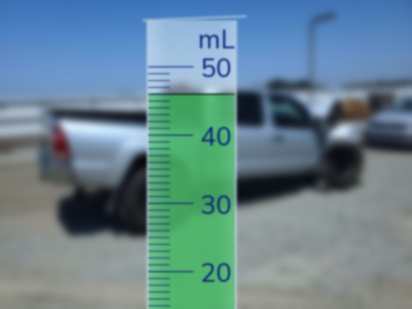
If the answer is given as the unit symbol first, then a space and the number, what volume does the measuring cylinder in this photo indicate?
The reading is mL 46
